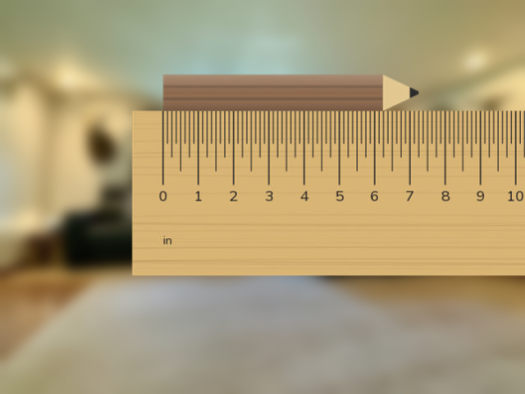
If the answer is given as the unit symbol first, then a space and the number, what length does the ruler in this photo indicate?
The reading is in 7.25
